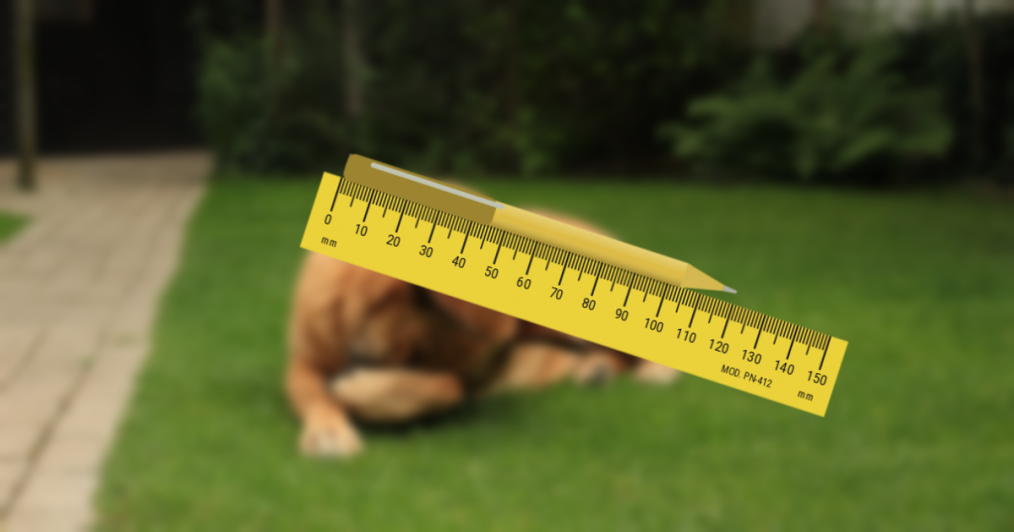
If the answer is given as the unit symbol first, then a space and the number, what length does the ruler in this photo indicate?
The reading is mm 120
